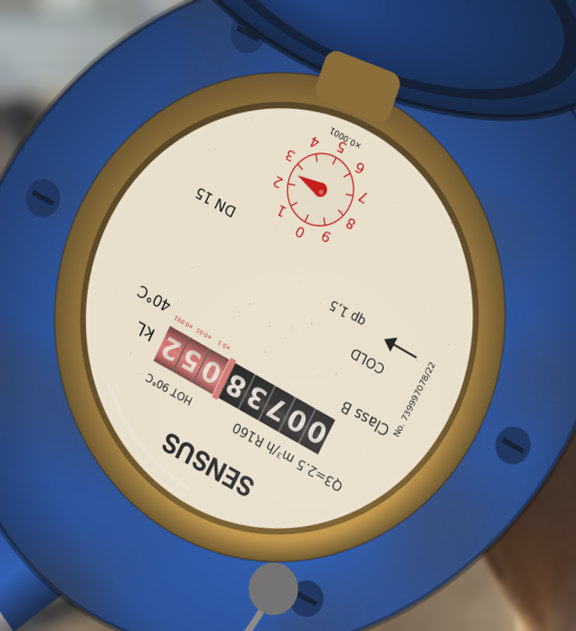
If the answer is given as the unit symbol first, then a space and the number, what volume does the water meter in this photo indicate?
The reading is kL 738.0522
